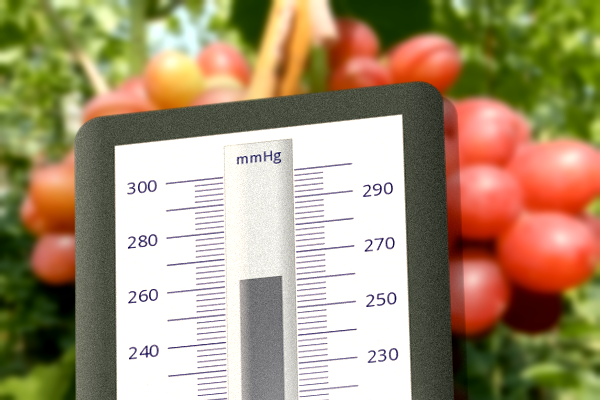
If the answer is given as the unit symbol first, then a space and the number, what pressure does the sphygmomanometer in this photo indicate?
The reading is mmHg 262
